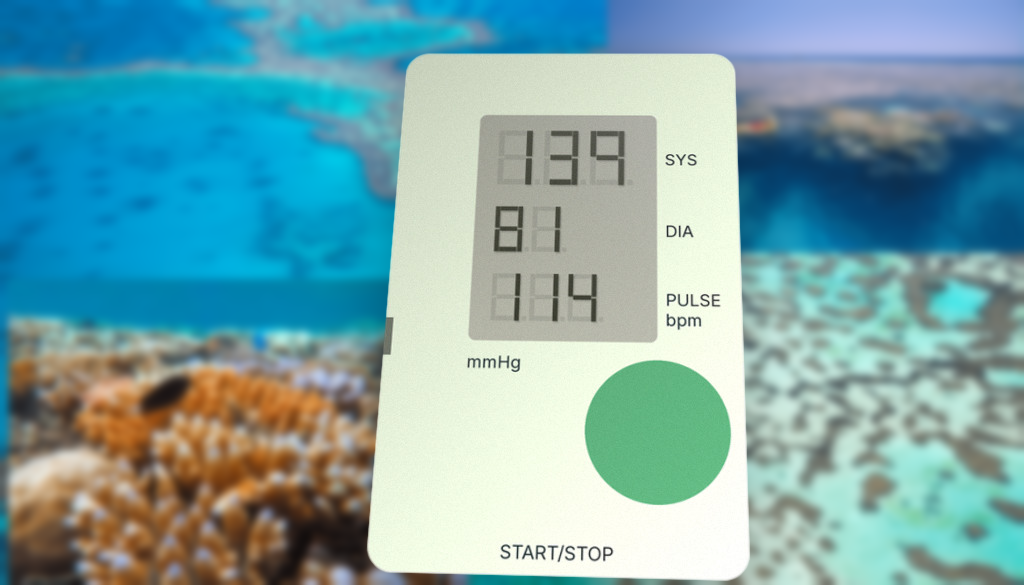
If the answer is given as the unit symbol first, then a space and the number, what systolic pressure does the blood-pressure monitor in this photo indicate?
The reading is mmHg 139
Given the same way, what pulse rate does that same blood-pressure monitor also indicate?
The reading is bpm 114
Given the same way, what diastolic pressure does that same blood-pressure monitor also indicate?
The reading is mmHg 81
